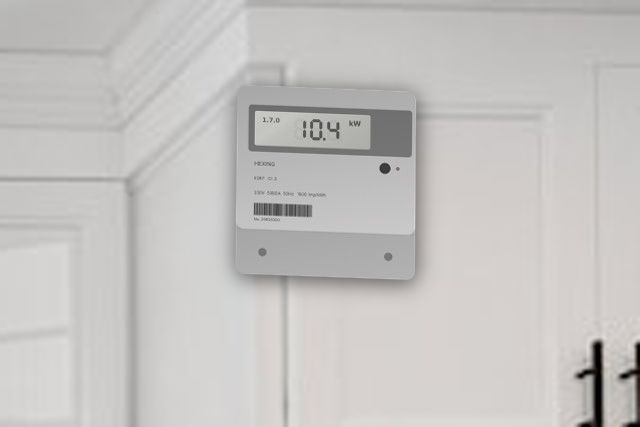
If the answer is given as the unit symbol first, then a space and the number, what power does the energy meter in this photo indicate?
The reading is kW 10.4
